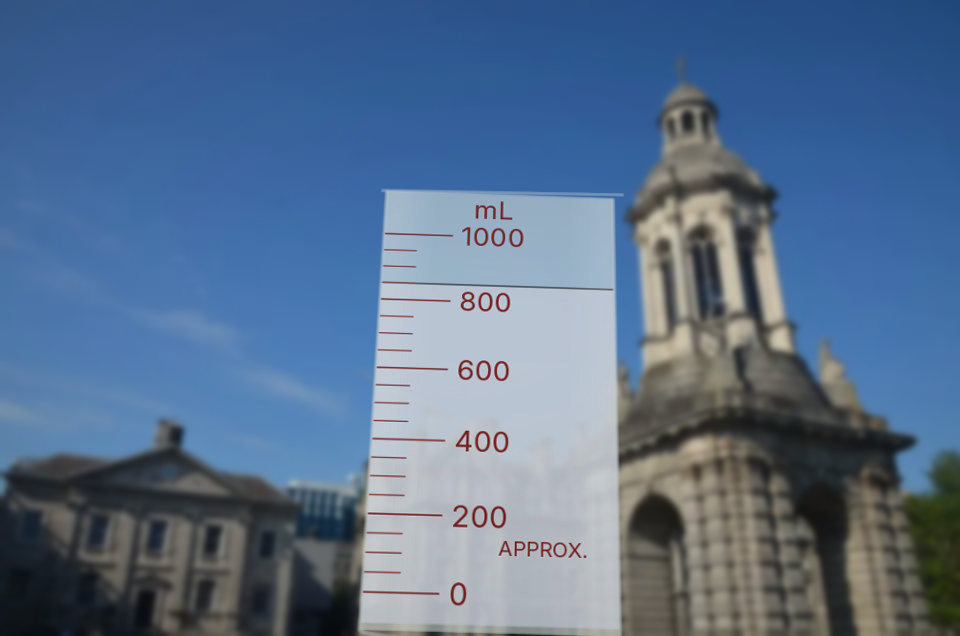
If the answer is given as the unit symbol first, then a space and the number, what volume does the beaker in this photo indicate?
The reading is mL 850
